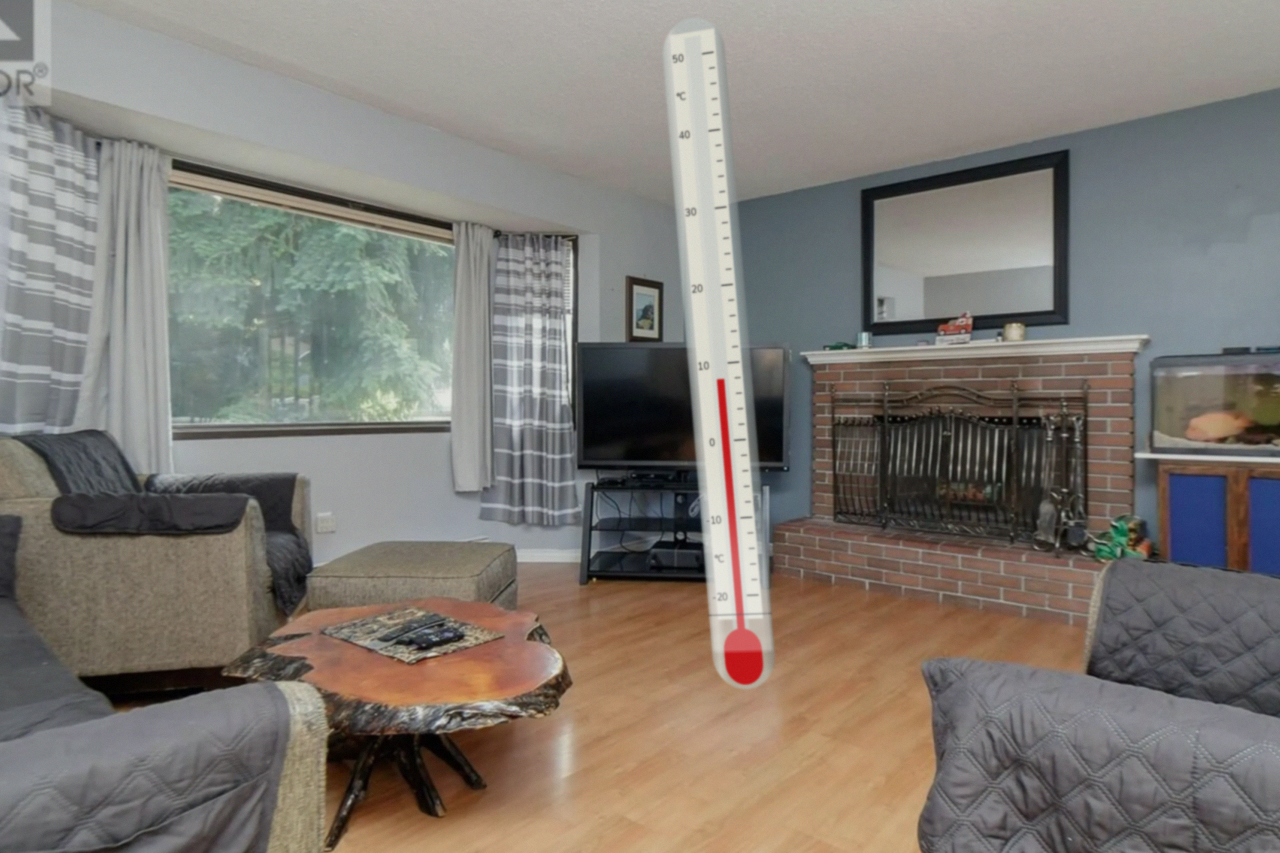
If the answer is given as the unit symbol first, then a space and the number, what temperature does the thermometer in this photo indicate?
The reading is °C 8
